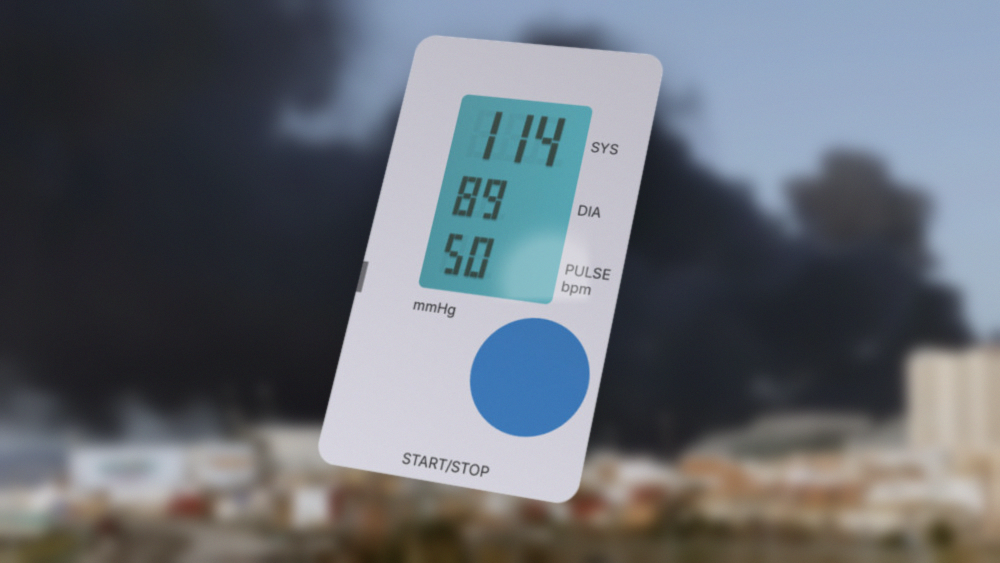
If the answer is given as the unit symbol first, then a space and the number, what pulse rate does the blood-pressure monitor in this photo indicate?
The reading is bpm 50
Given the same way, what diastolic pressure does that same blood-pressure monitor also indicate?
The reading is mmHg 89
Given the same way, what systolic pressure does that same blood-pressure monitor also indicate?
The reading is mmHg 114
